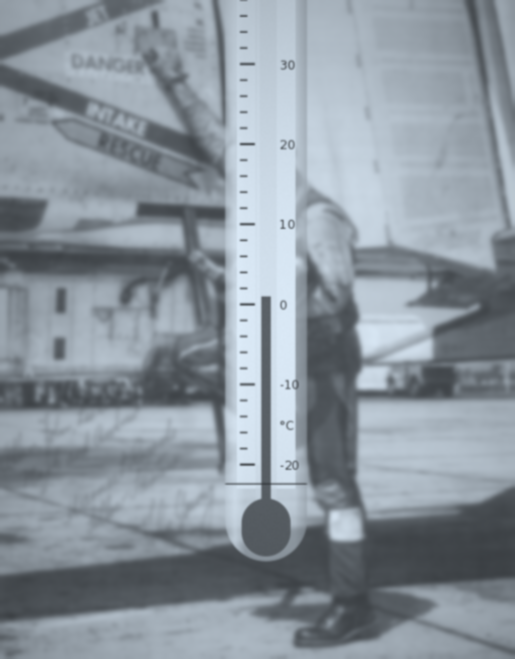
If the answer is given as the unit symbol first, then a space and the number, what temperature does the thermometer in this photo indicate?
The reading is °C 1
